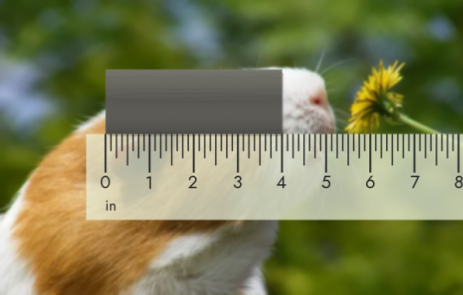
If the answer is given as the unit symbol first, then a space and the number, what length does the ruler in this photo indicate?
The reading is in 4
